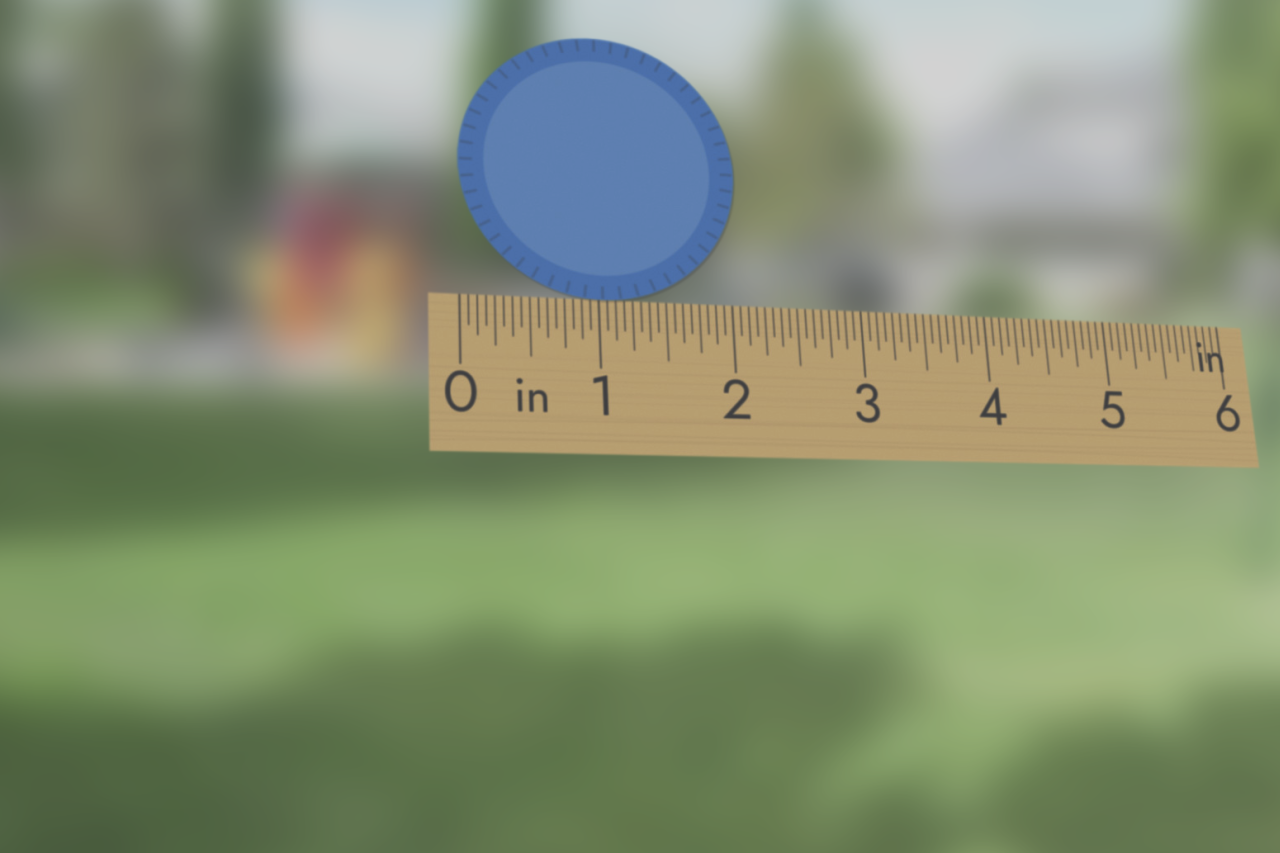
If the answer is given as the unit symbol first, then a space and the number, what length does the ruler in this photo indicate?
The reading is in 2.0625
